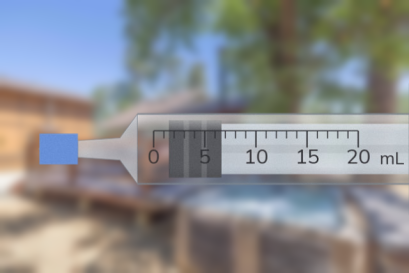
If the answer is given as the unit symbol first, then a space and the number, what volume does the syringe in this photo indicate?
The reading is mL 1.5
